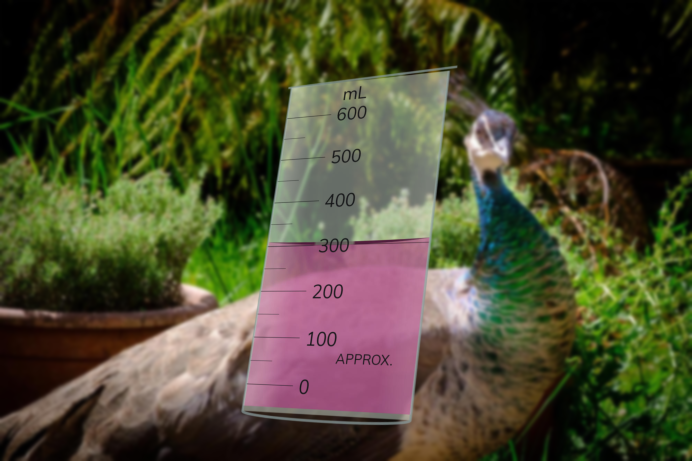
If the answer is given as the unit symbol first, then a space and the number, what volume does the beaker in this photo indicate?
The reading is mL 300
